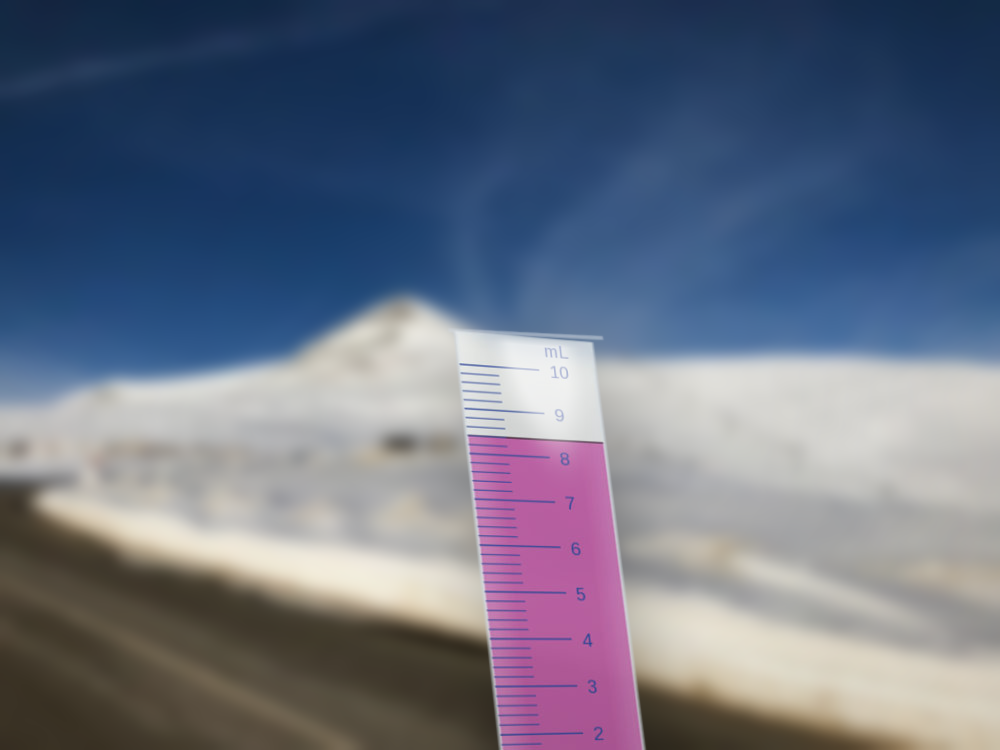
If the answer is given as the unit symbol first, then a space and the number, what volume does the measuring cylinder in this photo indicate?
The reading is mL 8.4
